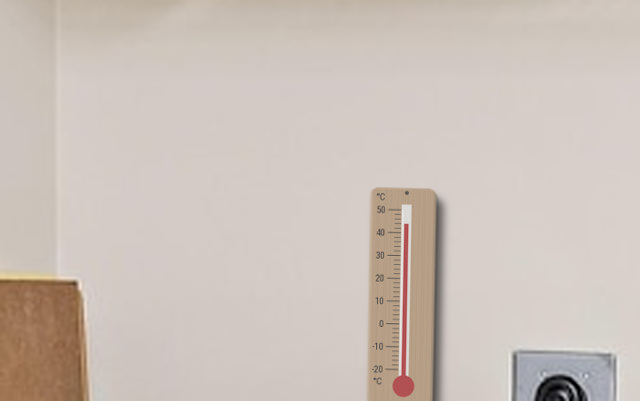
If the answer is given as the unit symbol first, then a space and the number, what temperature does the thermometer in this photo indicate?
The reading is °C 44
